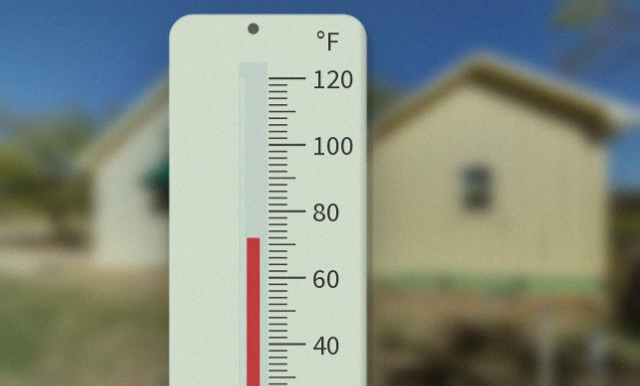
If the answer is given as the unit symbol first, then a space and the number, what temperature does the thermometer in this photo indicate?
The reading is °F 72
